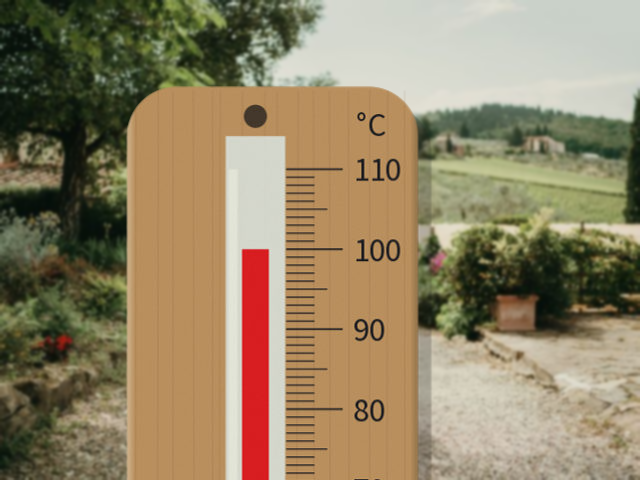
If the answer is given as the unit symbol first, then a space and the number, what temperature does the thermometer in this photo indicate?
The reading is °C 100
